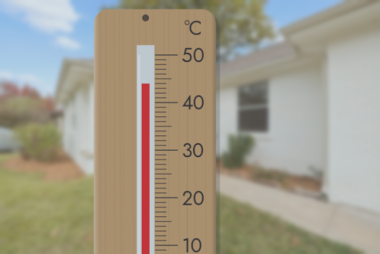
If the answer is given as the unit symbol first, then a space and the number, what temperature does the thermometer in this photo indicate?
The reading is °C 44
